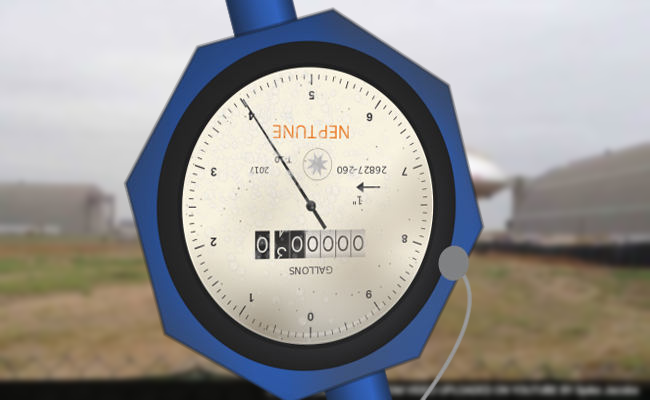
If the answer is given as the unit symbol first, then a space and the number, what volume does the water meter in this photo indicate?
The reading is gal 34.0
